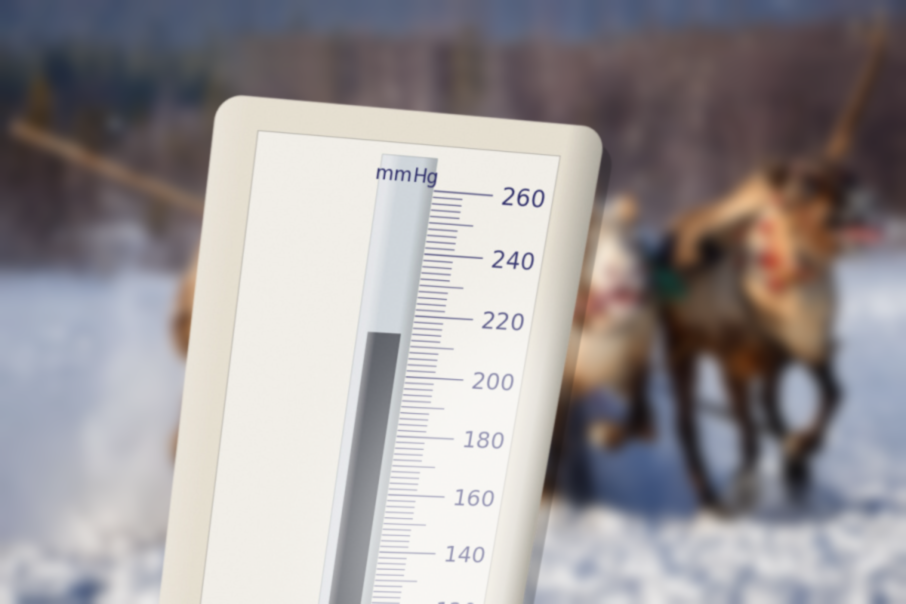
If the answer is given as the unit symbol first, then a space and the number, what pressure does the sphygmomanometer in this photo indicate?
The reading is mmHg 214
